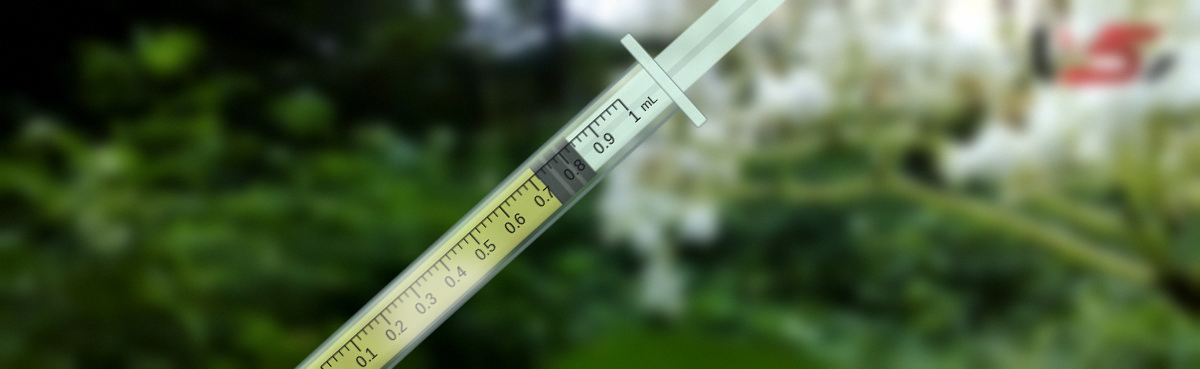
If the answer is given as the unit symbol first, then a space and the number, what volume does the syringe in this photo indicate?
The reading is mL 0.72
